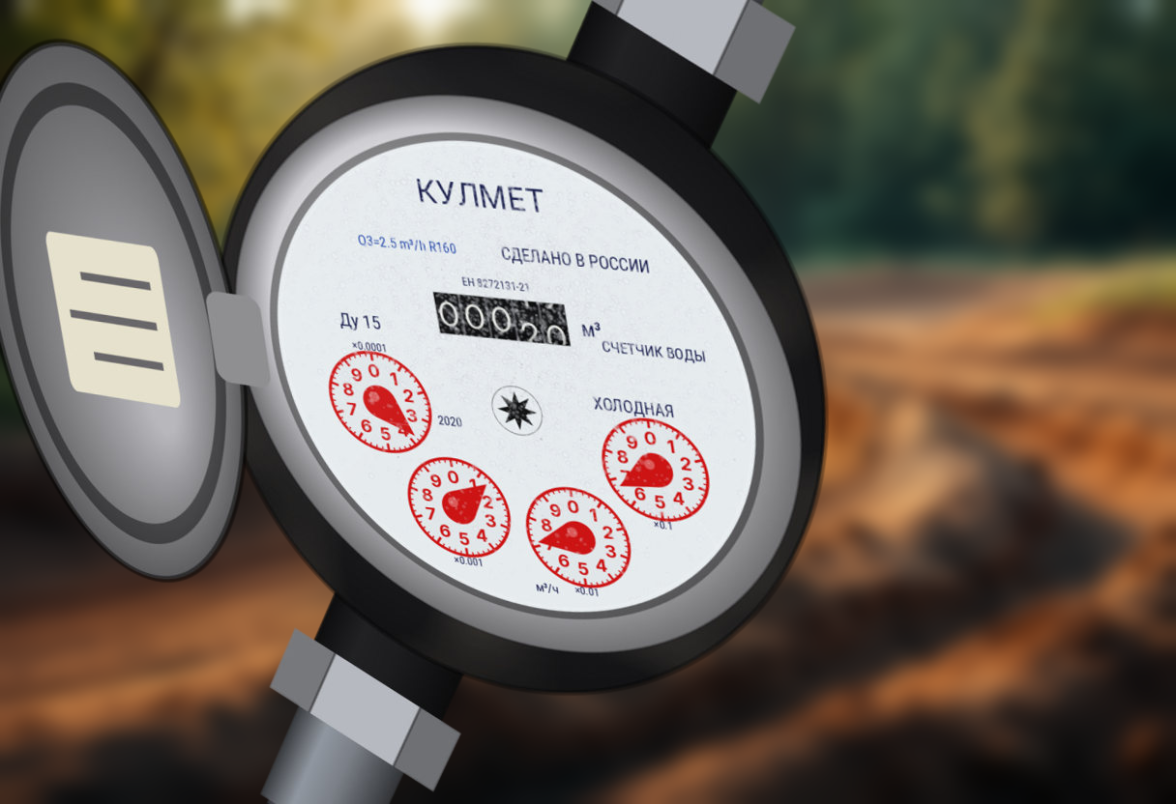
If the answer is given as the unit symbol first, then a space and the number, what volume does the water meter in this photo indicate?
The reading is m³ 19.6713
